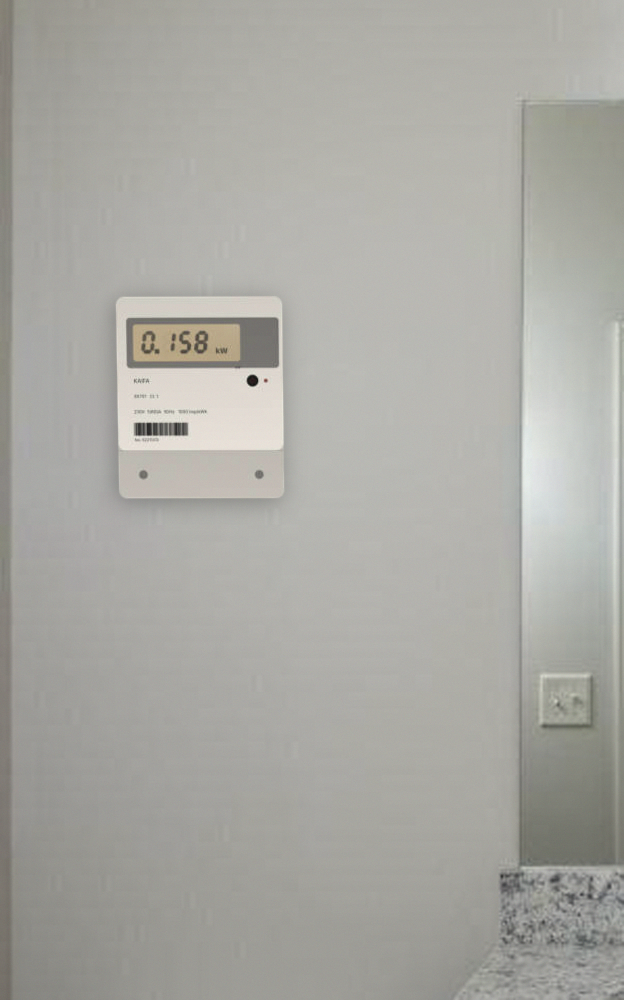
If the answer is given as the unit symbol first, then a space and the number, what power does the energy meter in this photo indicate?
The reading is kW 0.158
